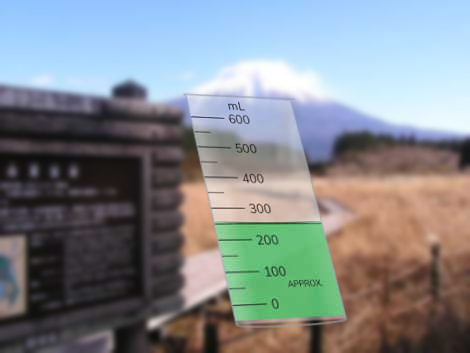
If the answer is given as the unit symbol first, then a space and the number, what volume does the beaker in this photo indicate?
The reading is mL 250
